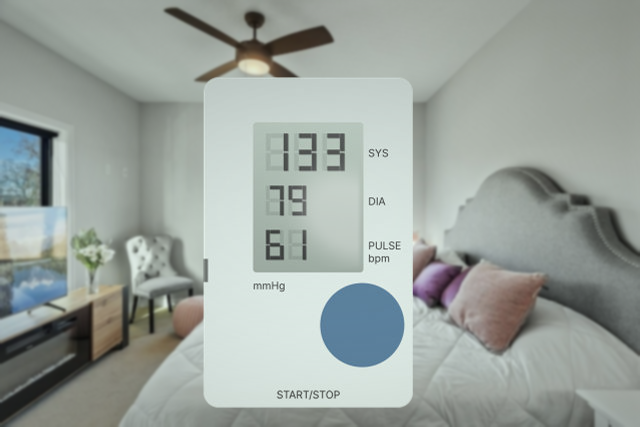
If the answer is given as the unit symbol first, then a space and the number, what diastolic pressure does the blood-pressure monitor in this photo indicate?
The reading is mmHg 79
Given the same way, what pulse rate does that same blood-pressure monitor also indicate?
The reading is bpm 61
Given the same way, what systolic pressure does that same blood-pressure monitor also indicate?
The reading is mmHg 133
